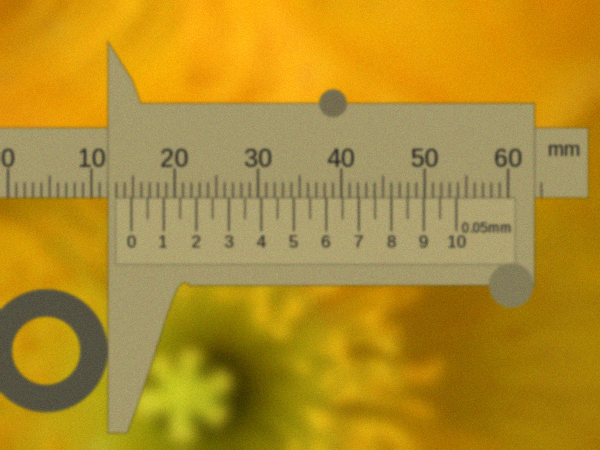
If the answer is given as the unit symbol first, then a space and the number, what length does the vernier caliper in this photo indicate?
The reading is mm 14.8
